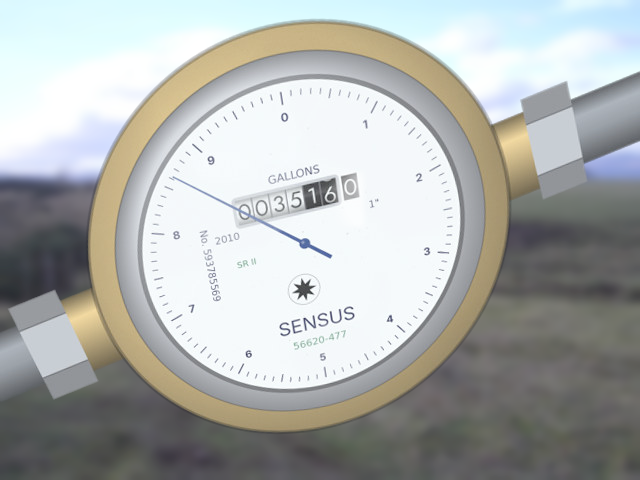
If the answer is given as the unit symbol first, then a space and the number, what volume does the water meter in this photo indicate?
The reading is gal 35158.6
